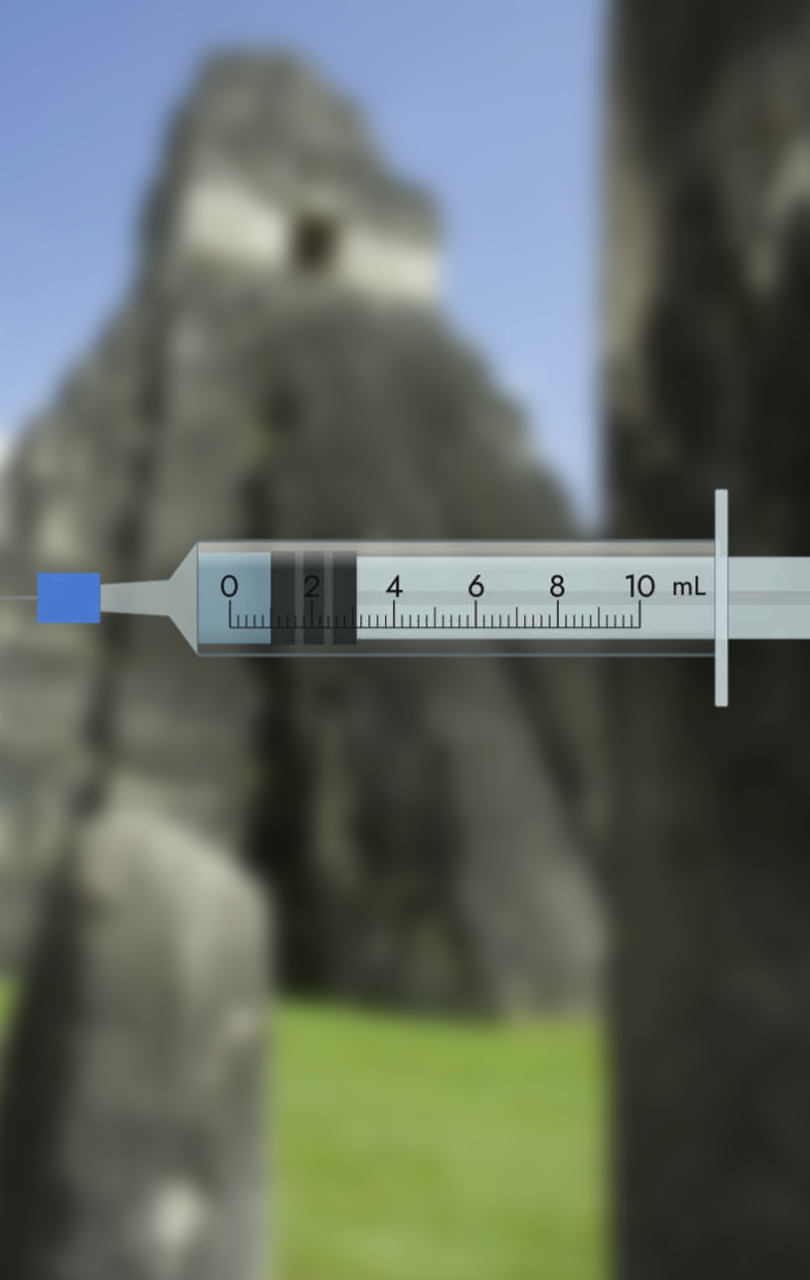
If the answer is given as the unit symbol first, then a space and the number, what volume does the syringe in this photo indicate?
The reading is mL 1
